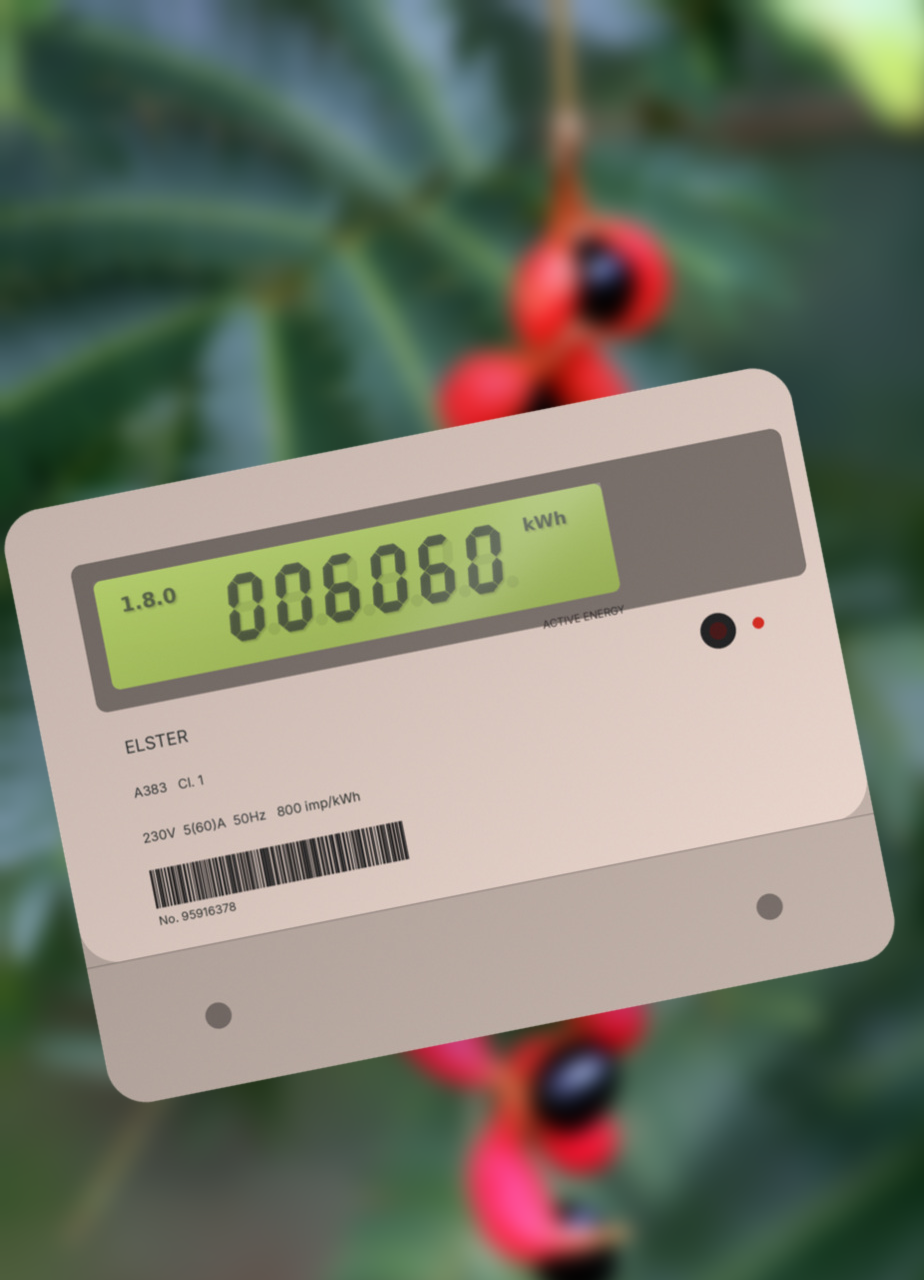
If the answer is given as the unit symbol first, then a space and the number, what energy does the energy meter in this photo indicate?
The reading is kWh 6060
